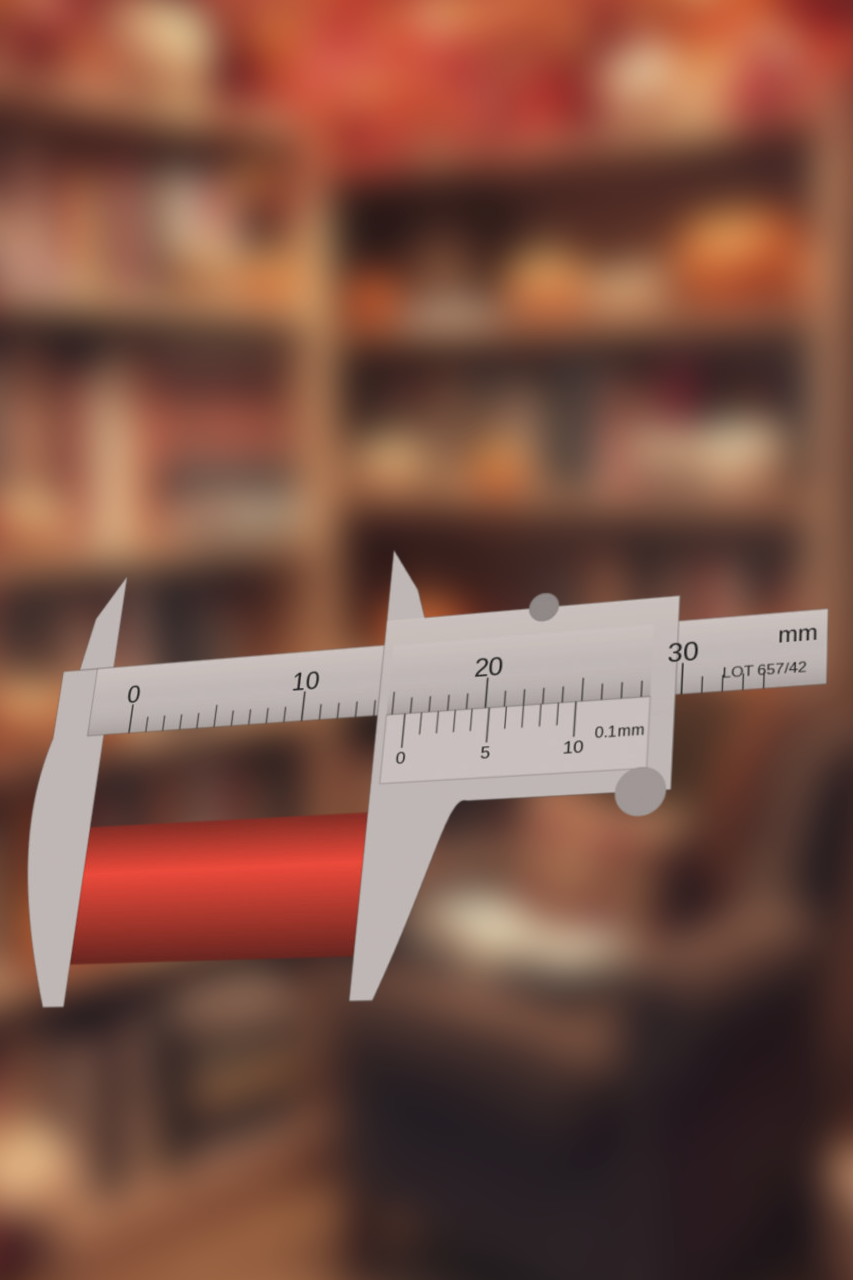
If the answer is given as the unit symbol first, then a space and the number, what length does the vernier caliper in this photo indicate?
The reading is mm 15.7
